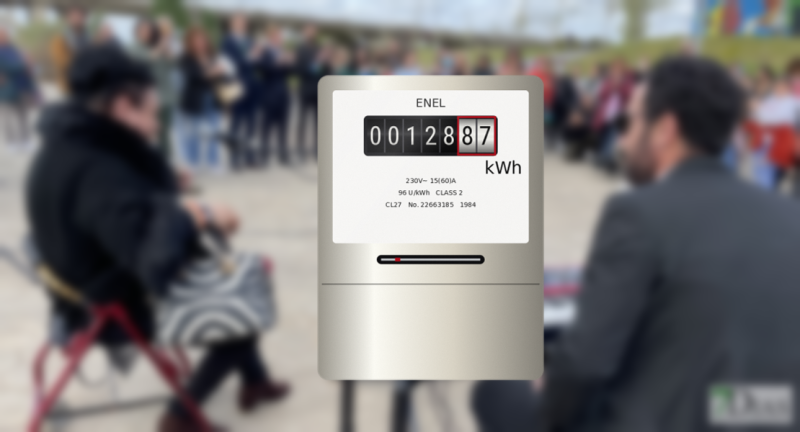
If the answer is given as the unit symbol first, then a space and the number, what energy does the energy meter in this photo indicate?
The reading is kWh 128.87
